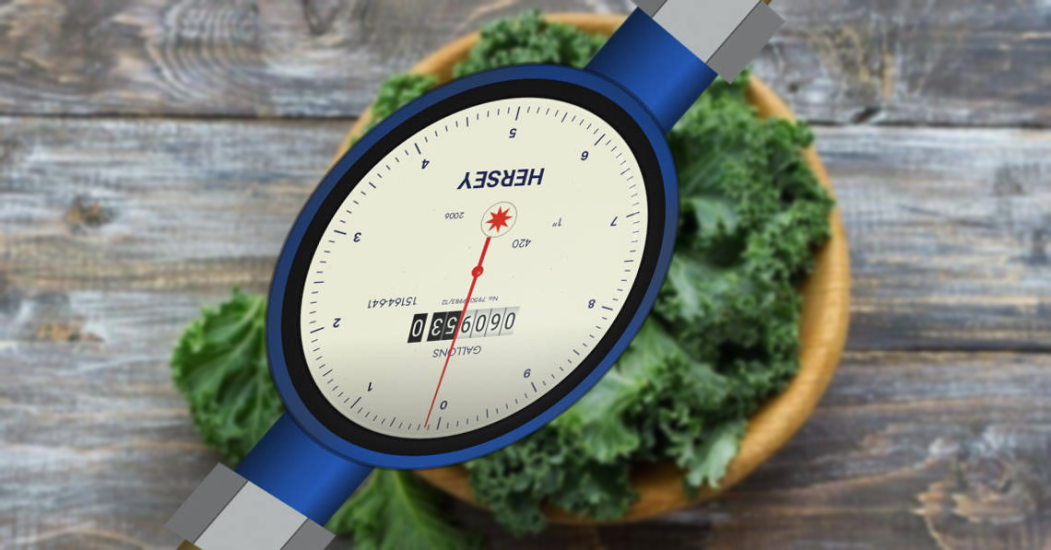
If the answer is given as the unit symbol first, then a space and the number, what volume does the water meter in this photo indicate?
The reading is gal 609530.1
